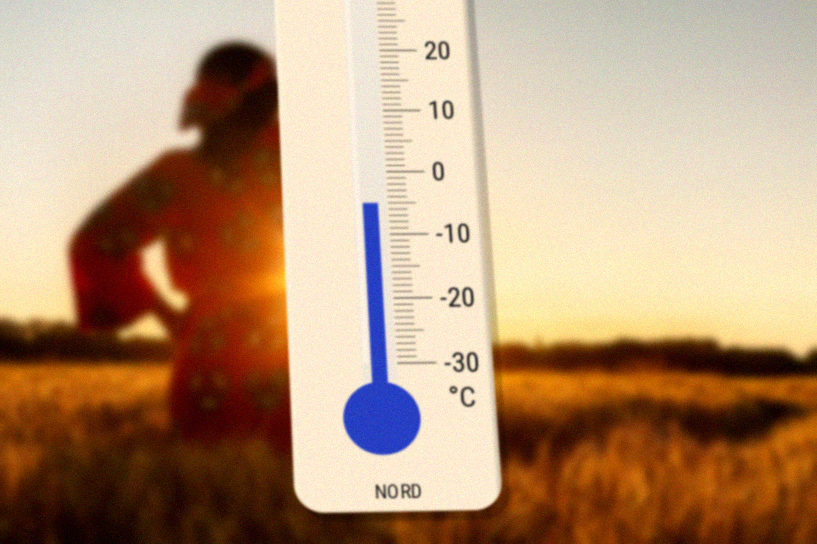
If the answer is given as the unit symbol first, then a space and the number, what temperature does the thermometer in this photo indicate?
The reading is °C -5
